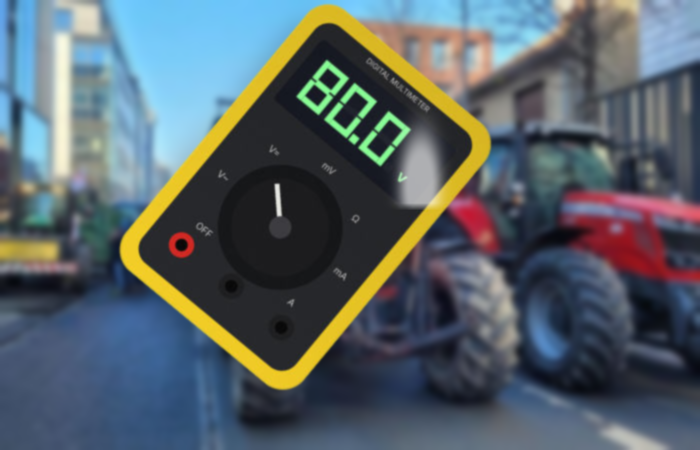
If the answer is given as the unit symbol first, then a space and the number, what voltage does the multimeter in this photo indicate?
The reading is V 80.0
